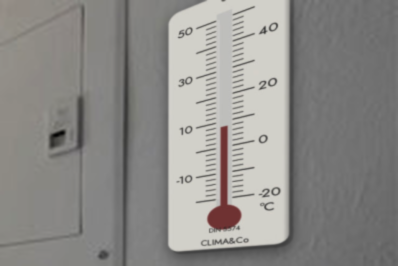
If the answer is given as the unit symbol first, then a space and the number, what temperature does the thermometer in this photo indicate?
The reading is °C 8
